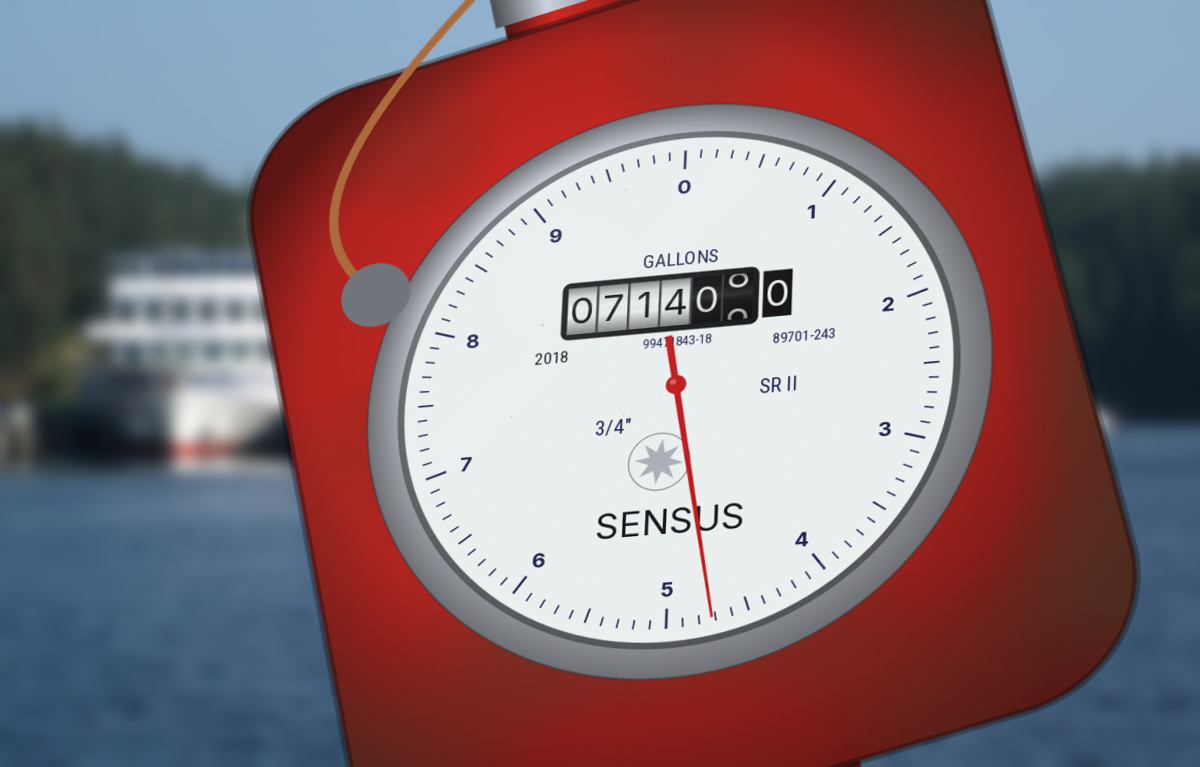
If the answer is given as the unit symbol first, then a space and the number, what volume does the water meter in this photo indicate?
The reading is gal 714084.7
